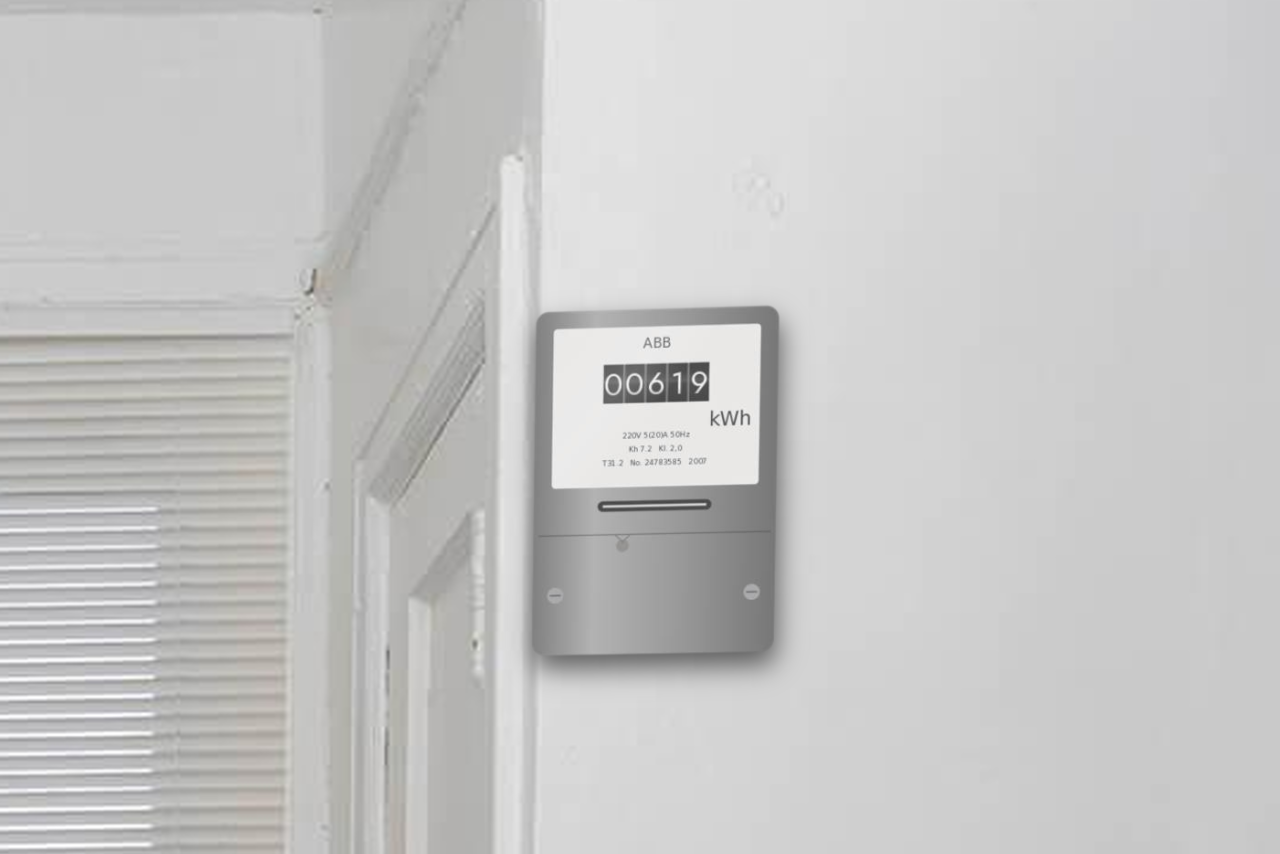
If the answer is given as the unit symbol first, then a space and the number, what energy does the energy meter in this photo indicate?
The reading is kWh 619
